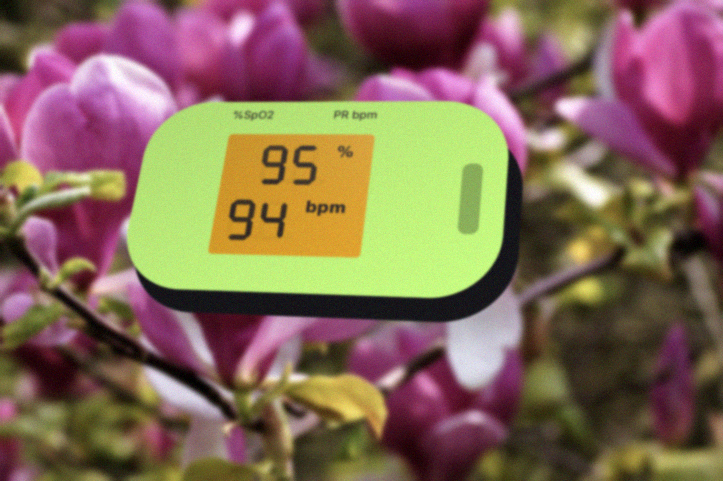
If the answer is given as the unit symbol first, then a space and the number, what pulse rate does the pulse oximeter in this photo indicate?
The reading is bpm 94
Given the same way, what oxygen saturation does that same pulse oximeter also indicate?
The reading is % 95
